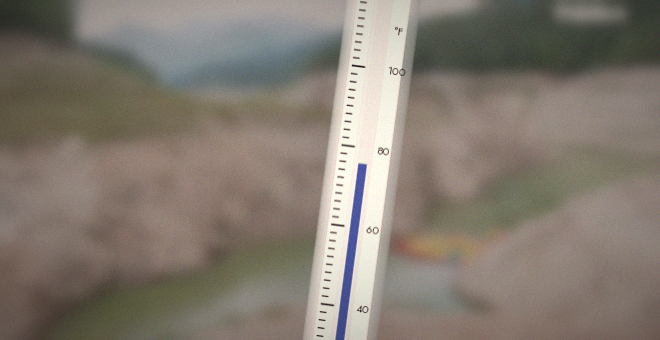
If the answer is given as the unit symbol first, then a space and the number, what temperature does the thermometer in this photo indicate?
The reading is °F 76
